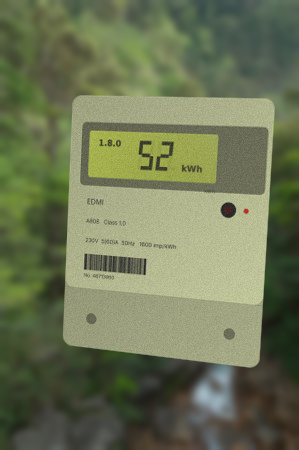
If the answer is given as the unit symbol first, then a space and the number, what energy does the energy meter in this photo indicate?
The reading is kWh 52
